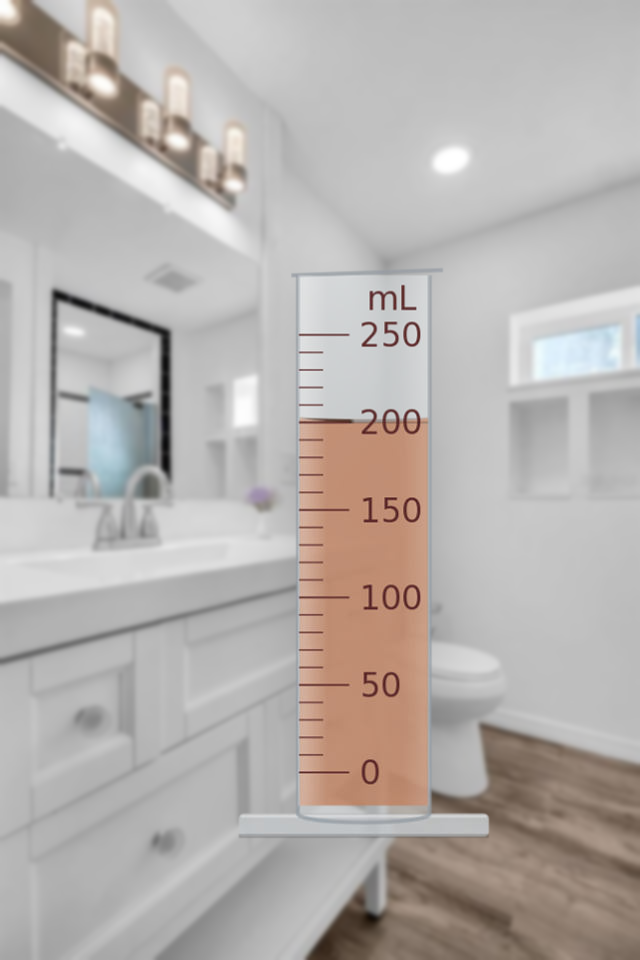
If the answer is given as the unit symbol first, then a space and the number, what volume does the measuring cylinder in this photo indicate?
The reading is mL 200
